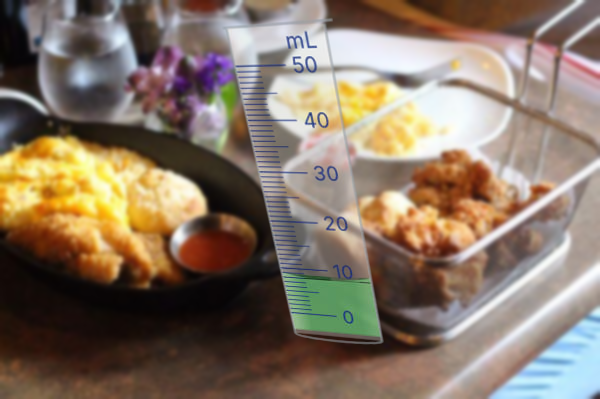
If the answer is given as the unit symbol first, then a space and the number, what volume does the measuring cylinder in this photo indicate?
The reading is mL 8
